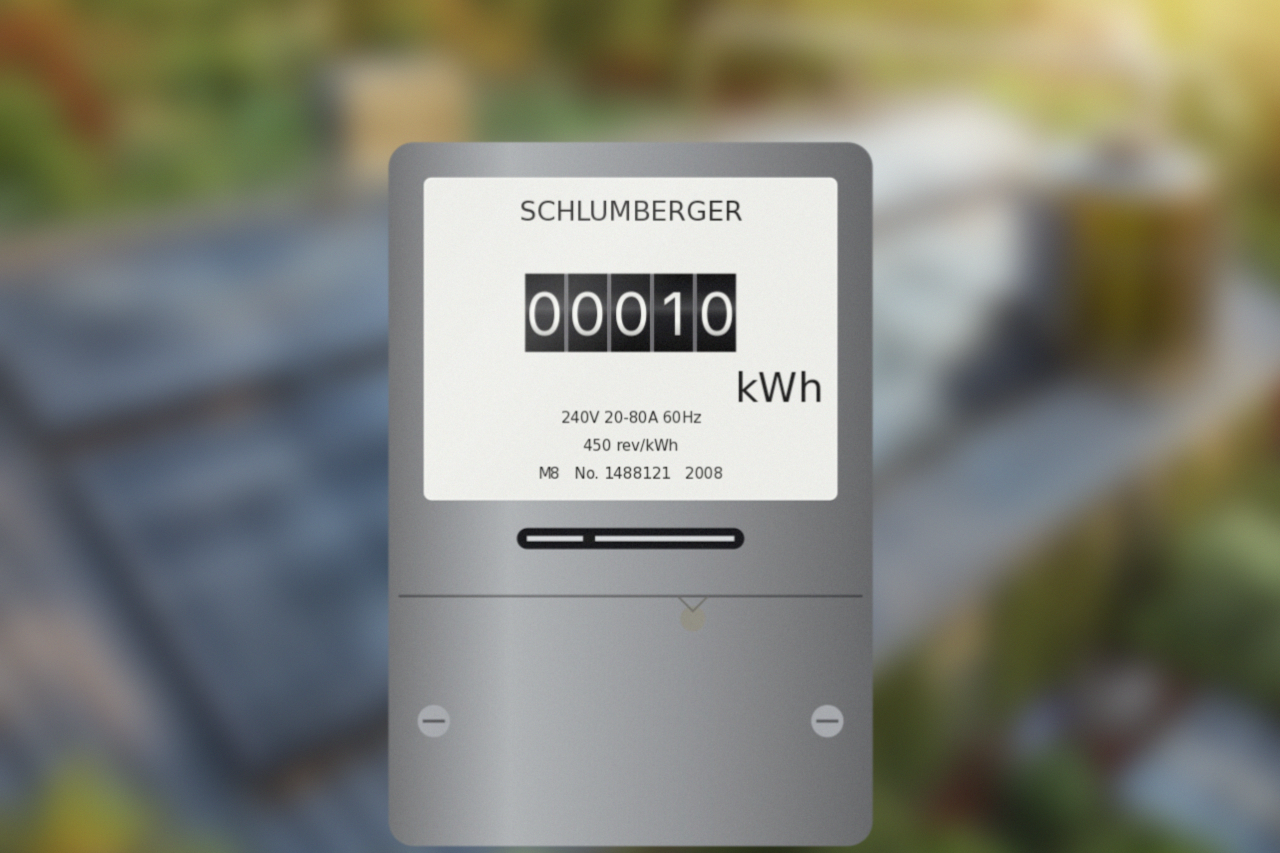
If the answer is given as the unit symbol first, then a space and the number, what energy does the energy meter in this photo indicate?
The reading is kWh 10
